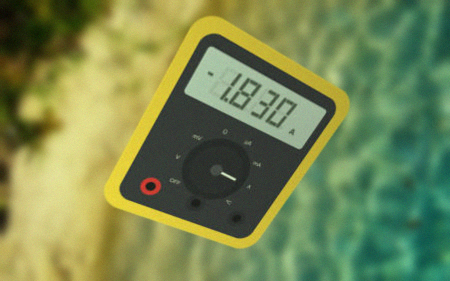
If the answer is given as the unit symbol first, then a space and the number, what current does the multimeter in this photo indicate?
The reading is A -1.830
